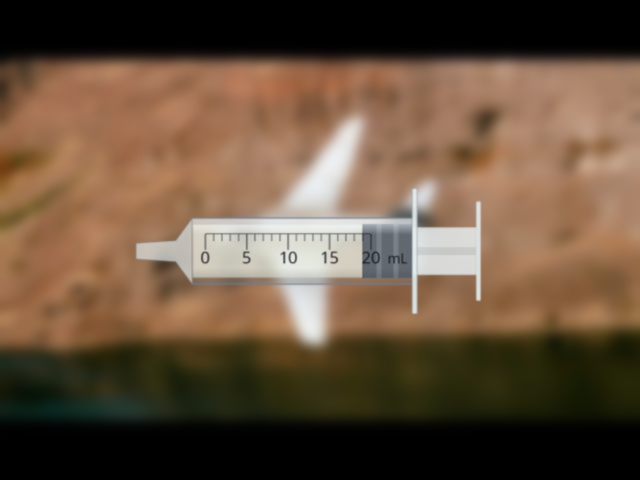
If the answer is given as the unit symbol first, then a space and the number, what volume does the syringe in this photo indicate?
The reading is mL 19
